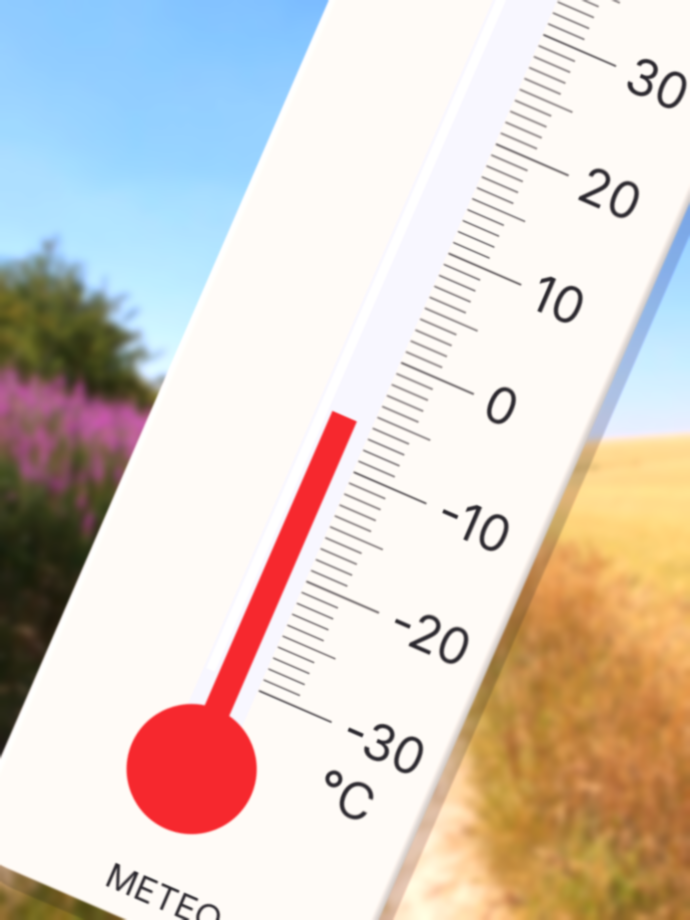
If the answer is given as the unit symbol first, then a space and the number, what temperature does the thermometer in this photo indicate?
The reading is °C -6
